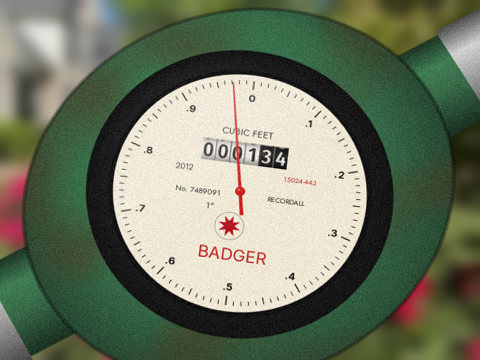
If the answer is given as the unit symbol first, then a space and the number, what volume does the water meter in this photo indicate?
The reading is ft³ 133.97
